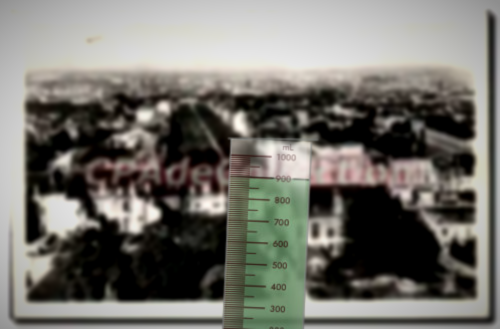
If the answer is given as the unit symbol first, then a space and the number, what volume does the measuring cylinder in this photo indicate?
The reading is mL 900
